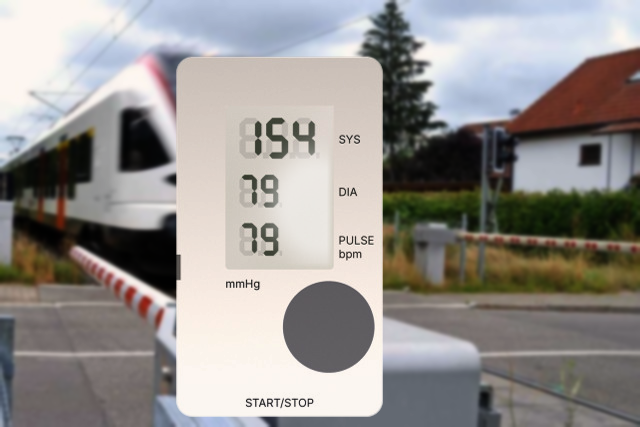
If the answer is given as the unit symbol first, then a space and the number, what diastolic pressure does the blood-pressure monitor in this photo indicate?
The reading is mmHg 79
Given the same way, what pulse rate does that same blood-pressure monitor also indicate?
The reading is bpm 79
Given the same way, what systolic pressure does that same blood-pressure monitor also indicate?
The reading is mmHg 154
